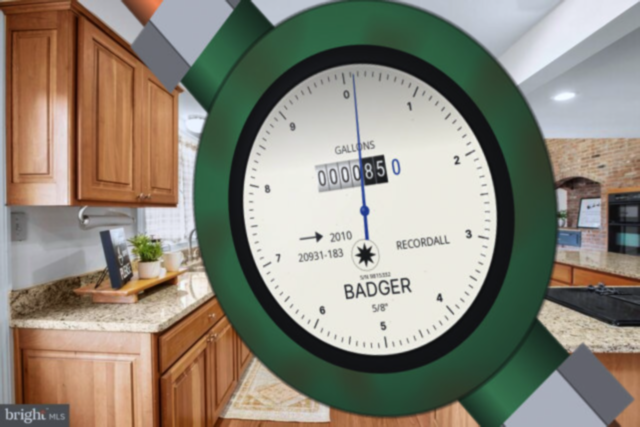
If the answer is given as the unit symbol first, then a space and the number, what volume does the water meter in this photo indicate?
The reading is gal 850.1
